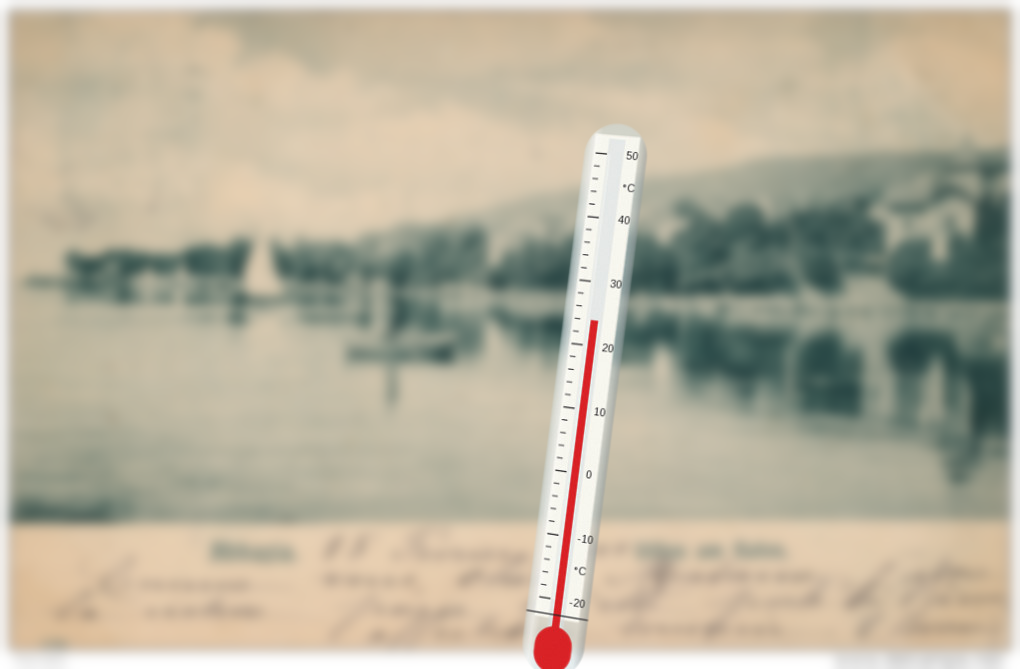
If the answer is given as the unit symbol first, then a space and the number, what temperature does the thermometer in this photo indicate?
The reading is °C 24
